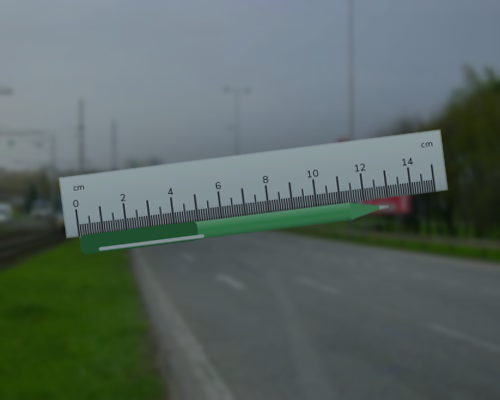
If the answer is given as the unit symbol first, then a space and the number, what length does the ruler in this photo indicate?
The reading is cm 13
